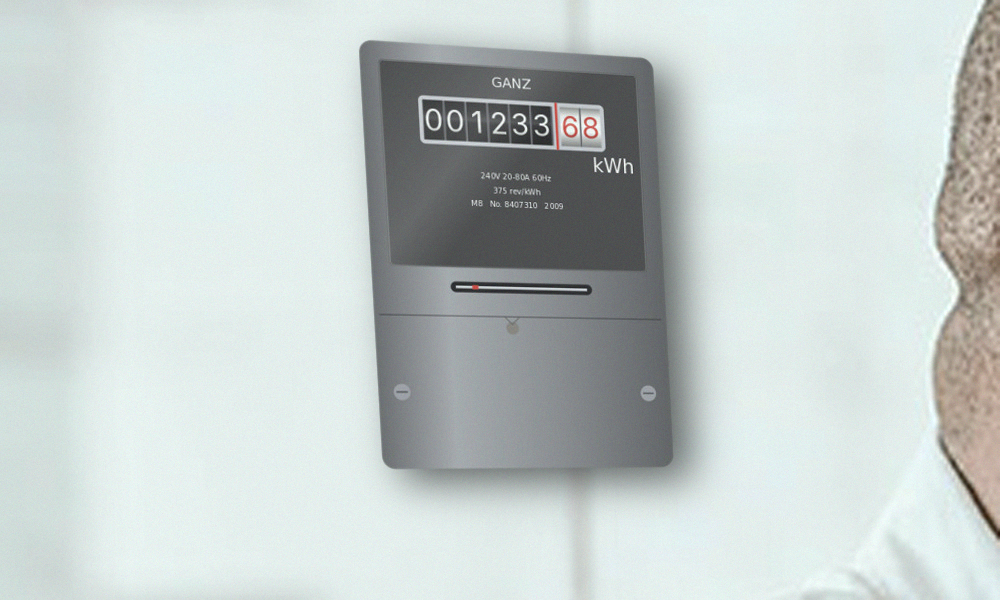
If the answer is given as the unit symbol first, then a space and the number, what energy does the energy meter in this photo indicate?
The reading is kWh 1233.68
